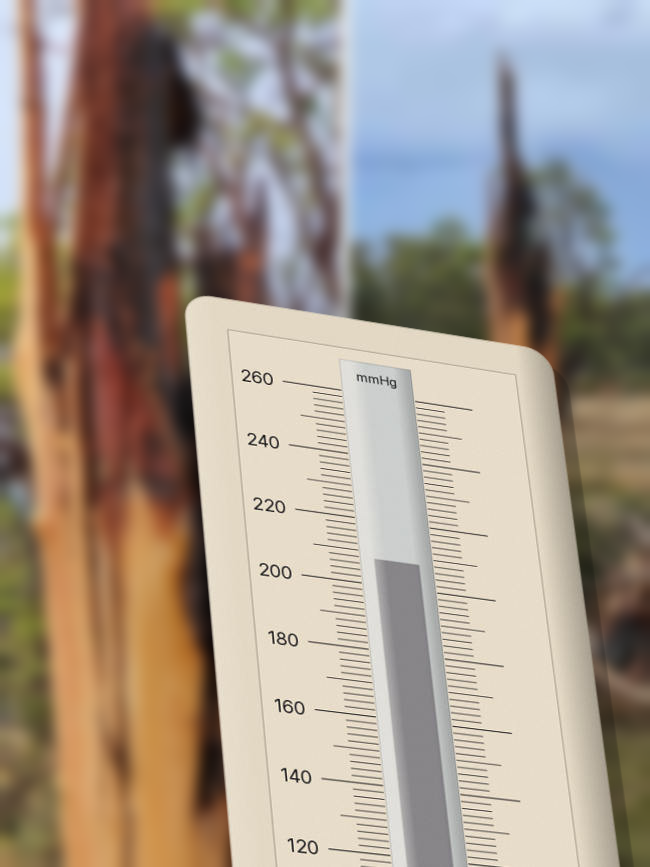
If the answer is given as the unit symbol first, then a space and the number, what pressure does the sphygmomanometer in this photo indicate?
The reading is mmHg 208
